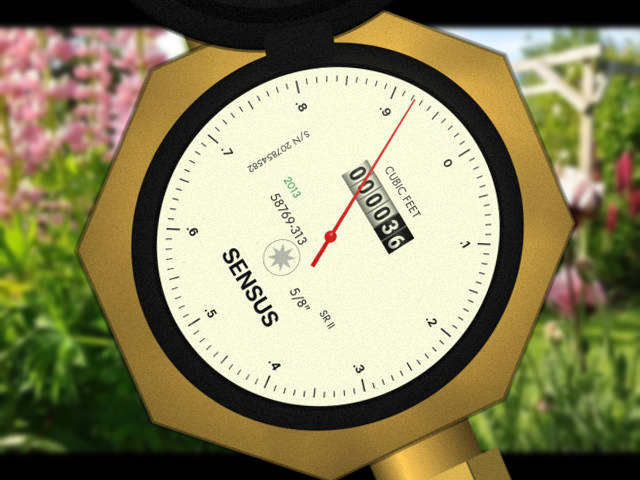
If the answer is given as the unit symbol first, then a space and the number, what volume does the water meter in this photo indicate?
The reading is ft³ 35.92
